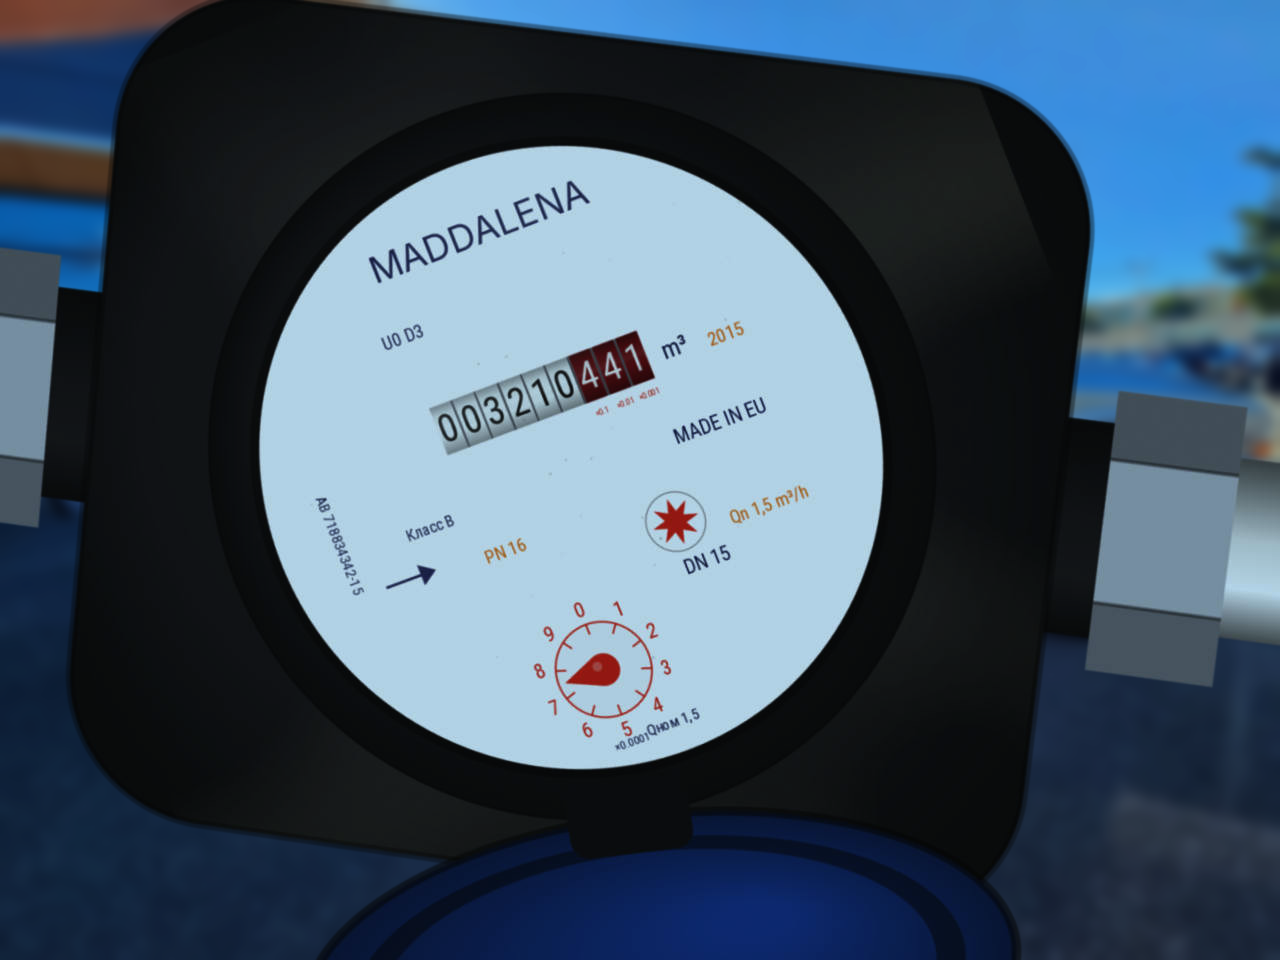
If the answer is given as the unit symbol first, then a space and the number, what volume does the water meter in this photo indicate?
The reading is m³ 3210.4417
